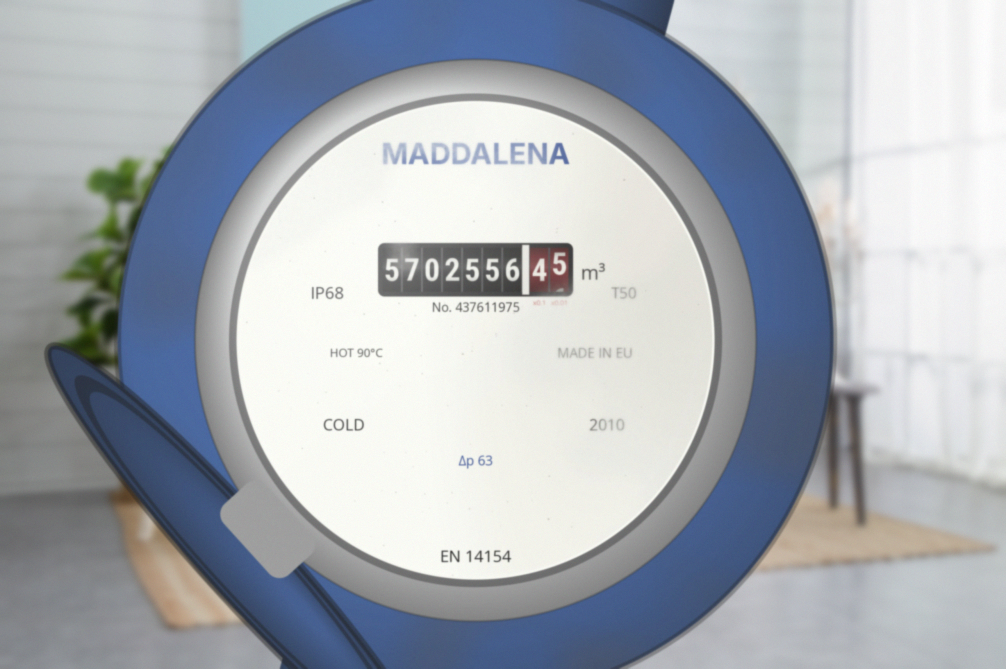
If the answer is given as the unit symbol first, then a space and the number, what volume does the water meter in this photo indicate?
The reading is m³ 5702556.45
